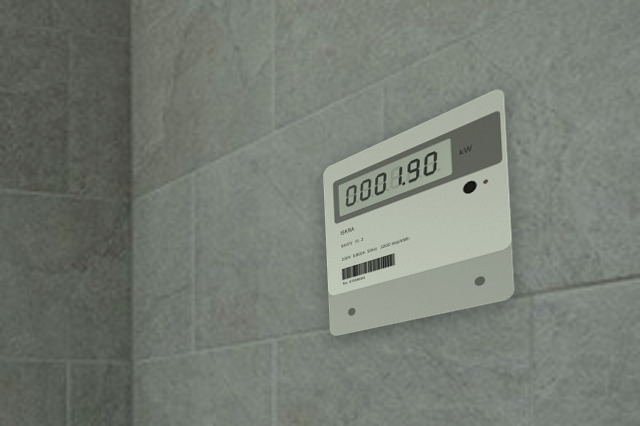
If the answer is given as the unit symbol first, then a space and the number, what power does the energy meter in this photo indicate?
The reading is kW 1.90
